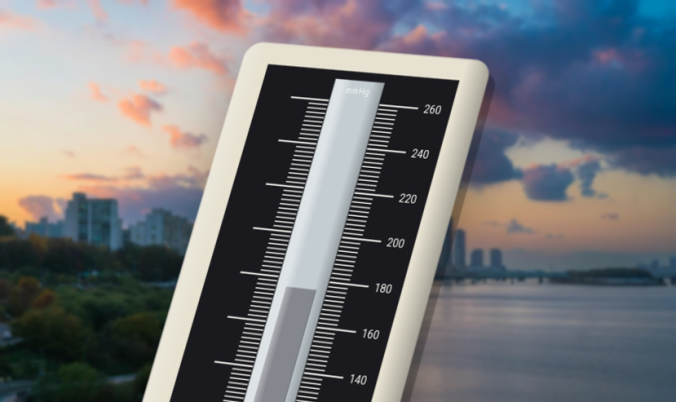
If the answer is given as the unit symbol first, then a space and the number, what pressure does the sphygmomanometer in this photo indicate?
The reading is mmHg 176
